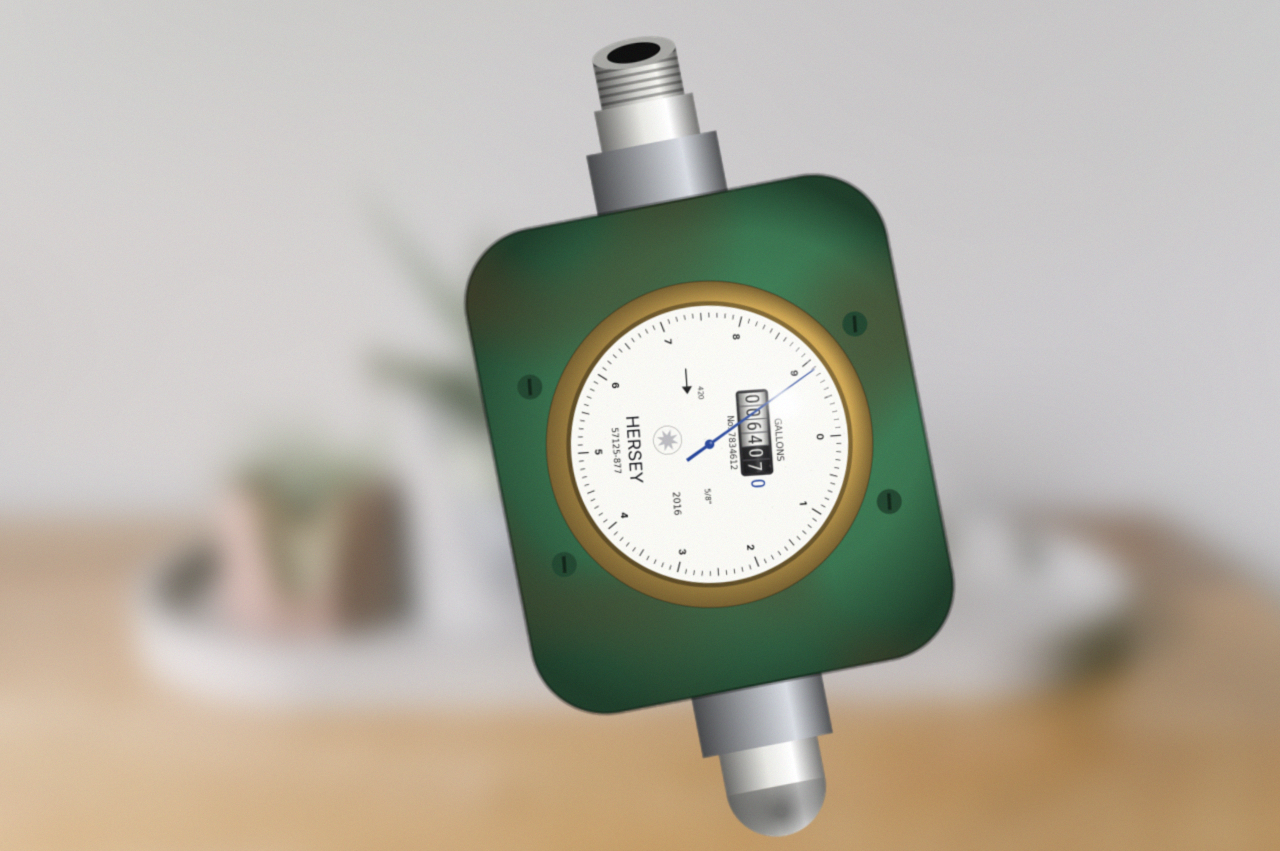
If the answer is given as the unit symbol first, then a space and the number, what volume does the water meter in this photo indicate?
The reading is gal 64069.1
